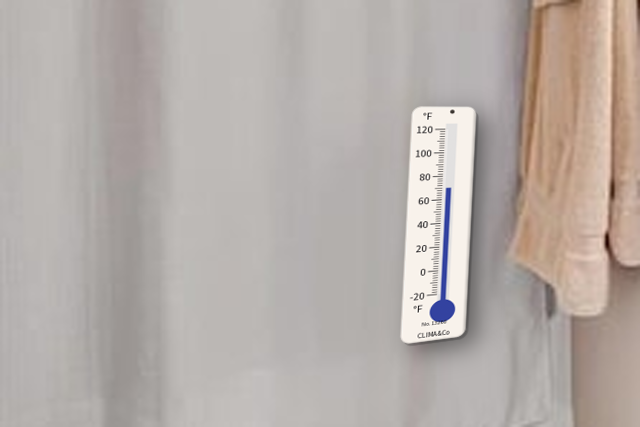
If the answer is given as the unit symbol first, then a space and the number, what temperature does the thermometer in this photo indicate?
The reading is °F 70
